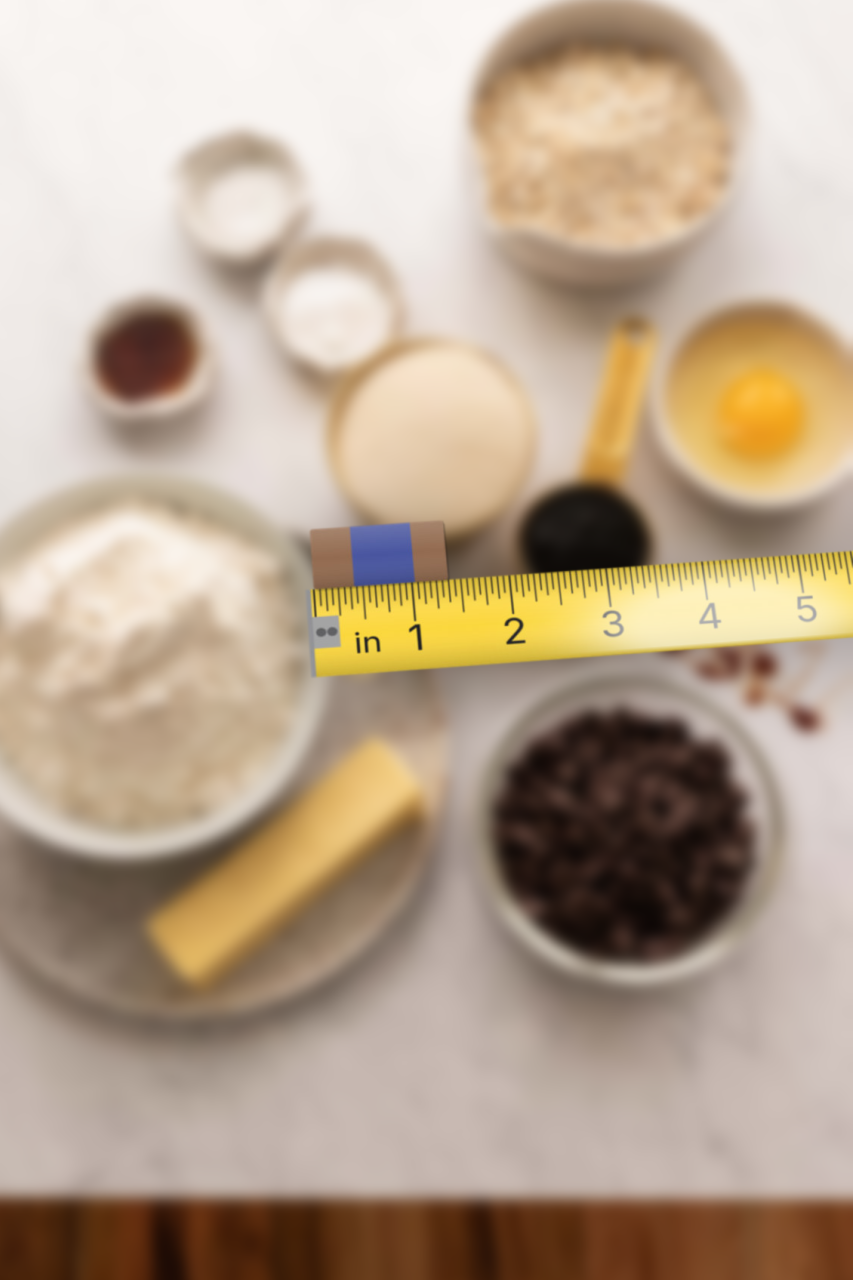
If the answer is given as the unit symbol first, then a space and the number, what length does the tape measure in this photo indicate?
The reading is in 1.375
